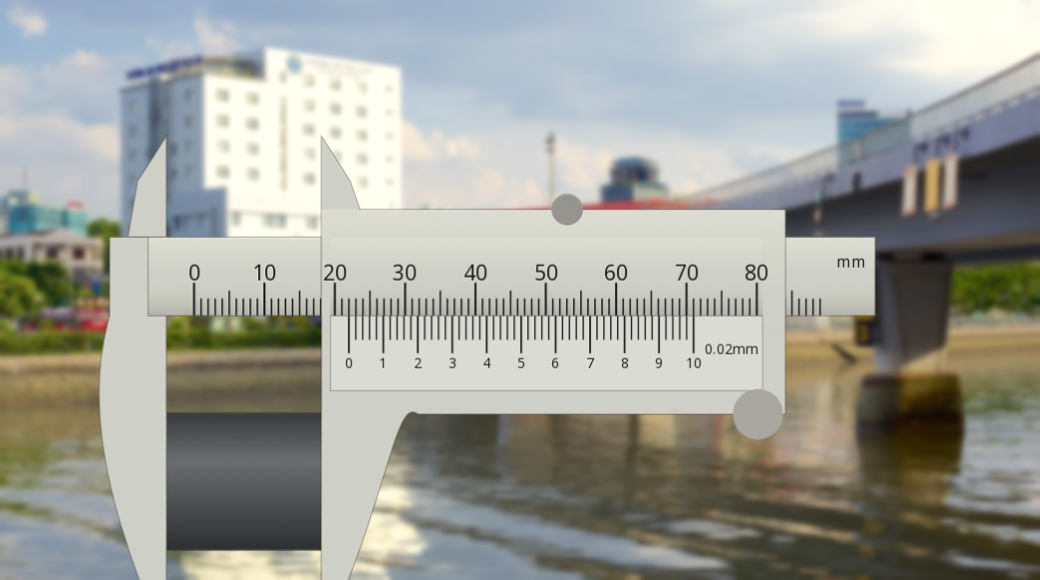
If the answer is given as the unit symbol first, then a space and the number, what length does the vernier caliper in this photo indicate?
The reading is mm 22.0
